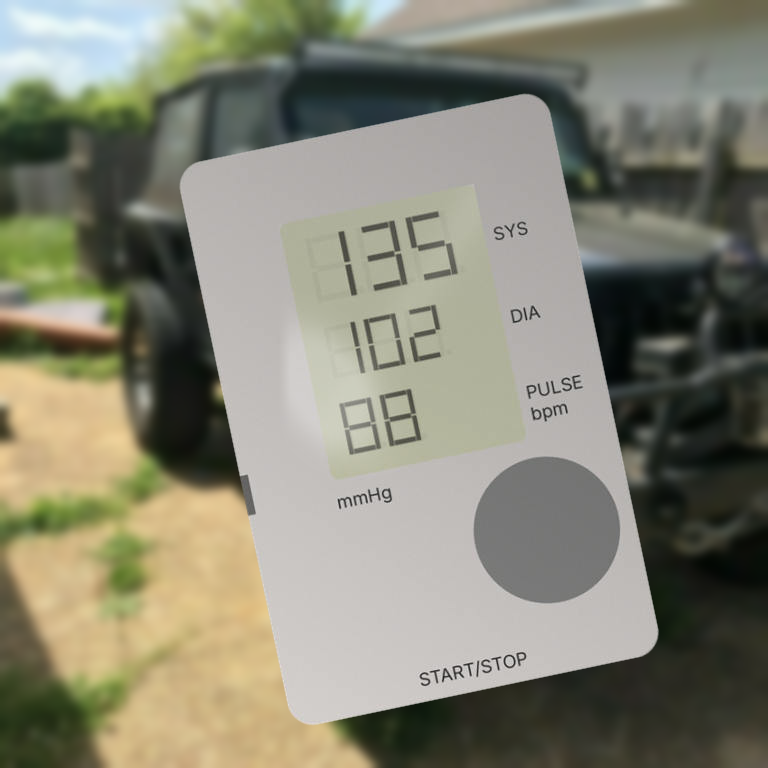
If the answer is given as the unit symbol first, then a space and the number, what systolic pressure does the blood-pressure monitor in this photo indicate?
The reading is mmHg 135
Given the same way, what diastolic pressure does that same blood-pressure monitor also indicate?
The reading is mmHg 102
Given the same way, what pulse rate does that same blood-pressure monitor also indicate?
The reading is bpm 88
